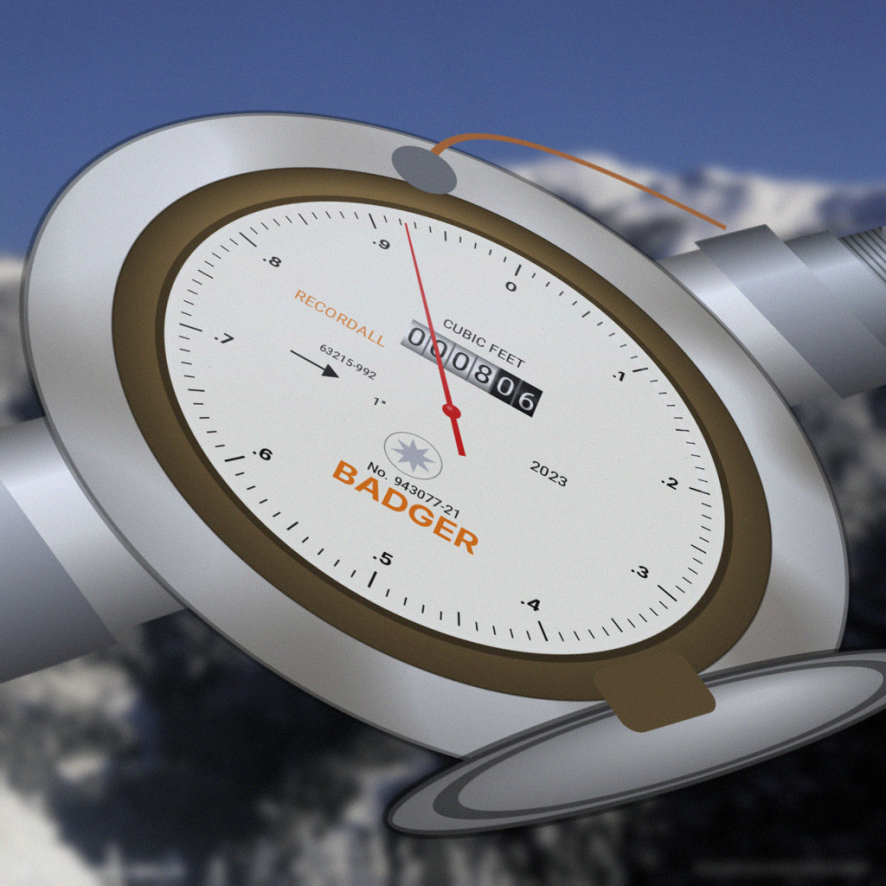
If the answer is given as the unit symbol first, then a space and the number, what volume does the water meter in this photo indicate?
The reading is ft³ 805.92
